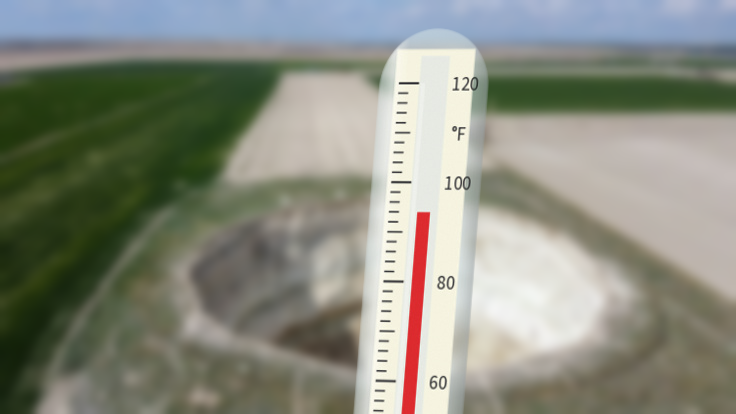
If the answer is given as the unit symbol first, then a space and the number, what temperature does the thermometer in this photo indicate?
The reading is °F 94
